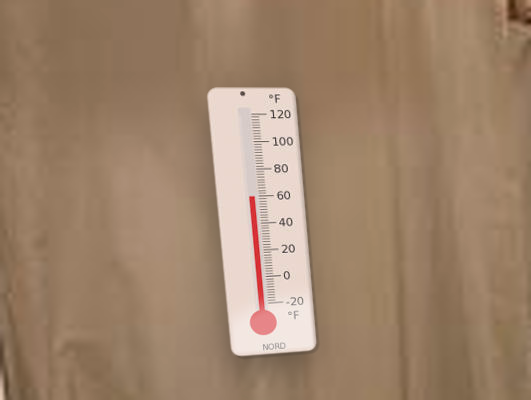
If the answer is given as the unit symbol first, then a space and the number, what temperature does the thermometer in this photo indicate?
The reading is °F 60
